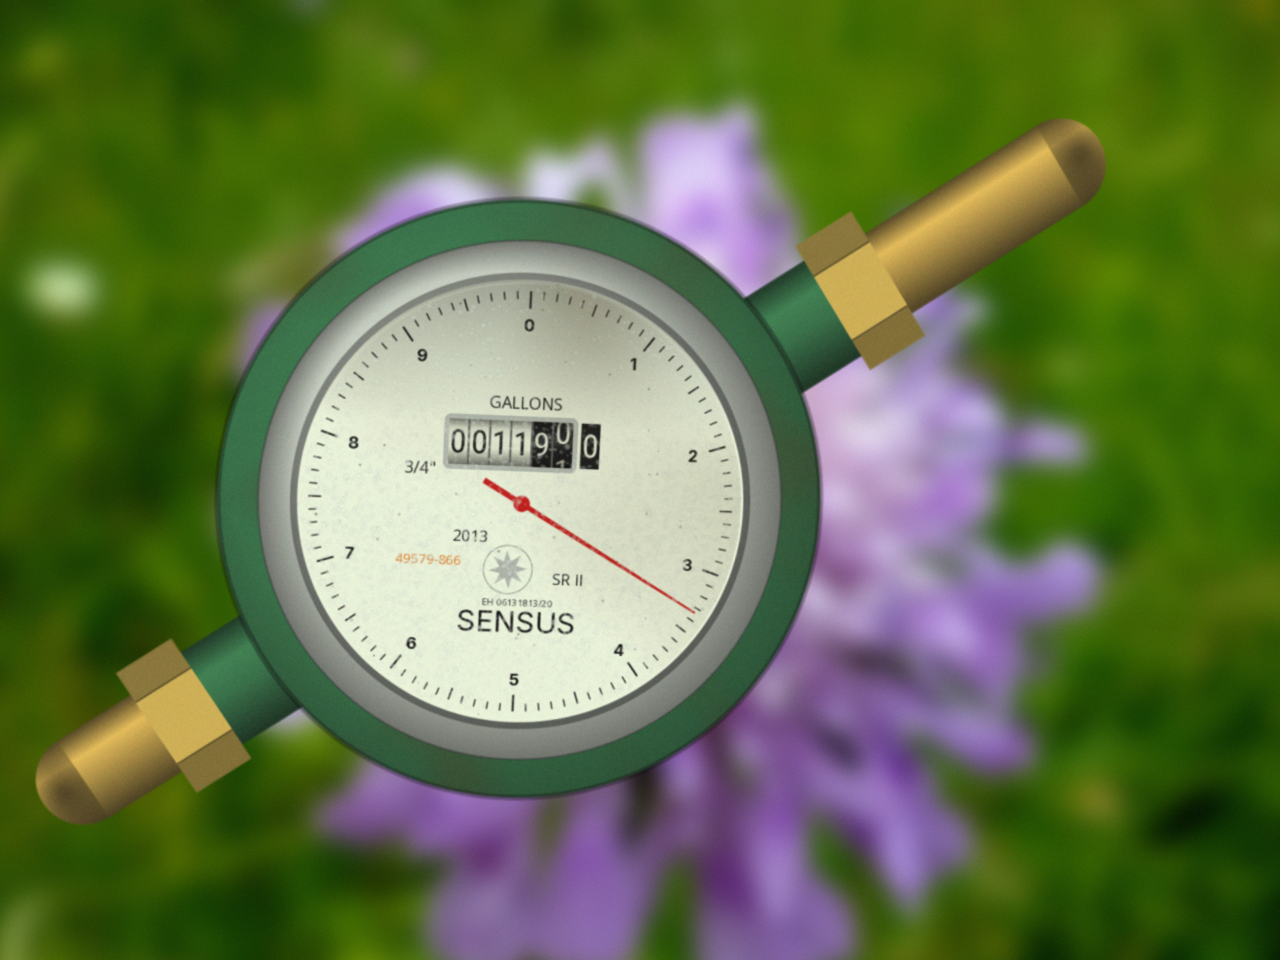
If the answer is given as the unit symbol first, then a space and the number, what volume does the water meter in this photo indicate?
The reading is gal 11903.3
